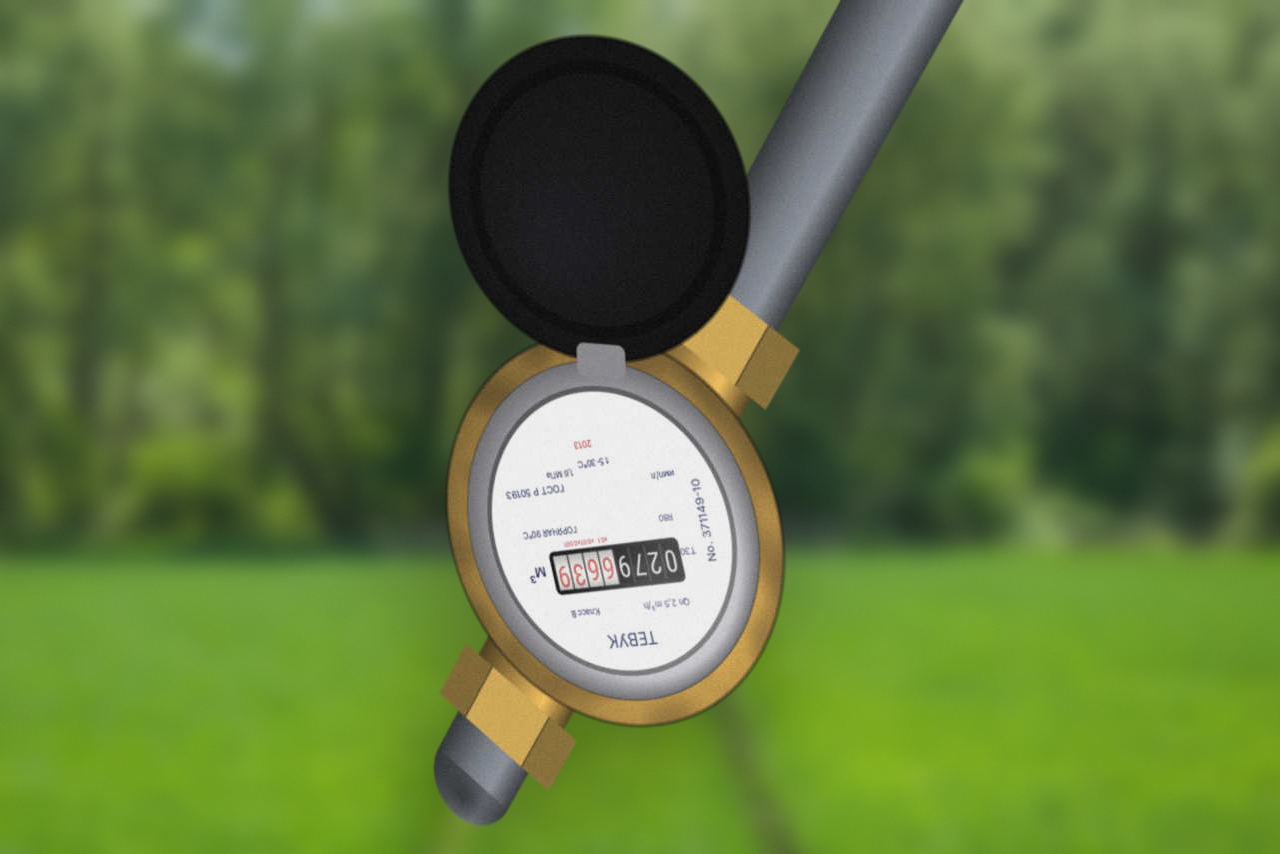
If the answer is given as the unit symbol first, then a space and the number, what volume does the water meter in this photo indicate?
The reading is m³ 279.6639
